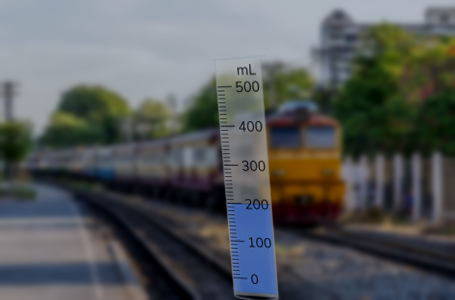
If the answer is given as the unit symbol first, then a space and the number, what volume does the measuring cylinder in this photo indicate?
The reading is mL 200
